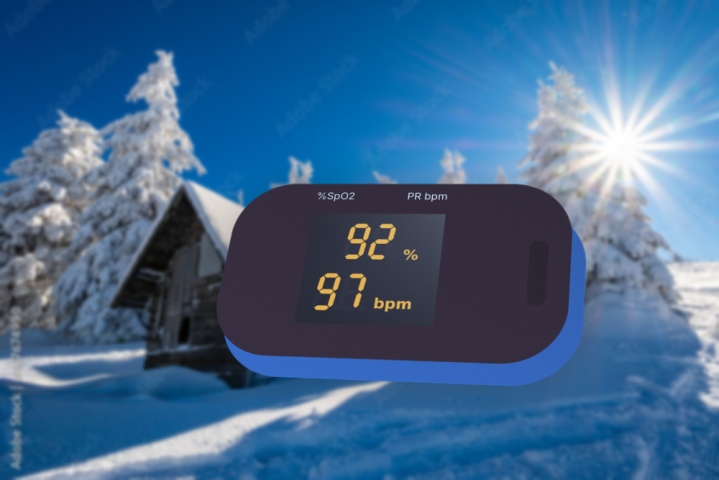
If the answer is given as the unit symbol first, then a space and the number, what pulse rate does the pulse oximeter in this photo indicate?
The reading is bpm 97
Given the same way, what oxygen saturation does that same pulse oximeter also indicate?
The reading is % 92
